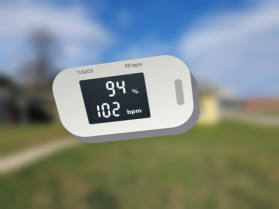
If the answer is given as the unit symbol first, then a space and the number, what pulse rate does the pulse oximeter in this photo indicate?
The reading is bpm 102
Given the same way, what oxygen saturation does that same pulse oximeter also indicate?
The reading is % 94
